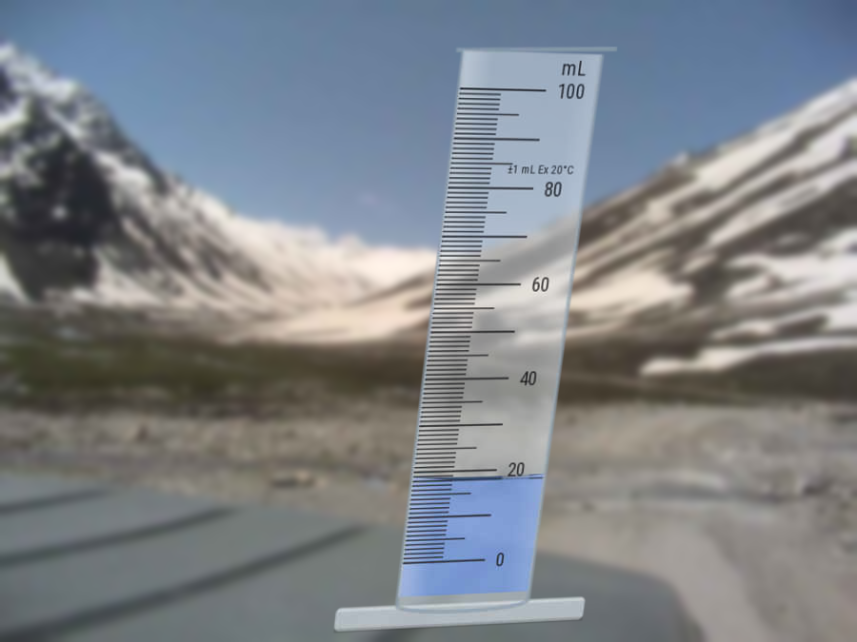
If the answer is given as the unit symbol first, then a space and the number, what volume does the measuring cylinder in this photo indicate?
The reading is mL 18
